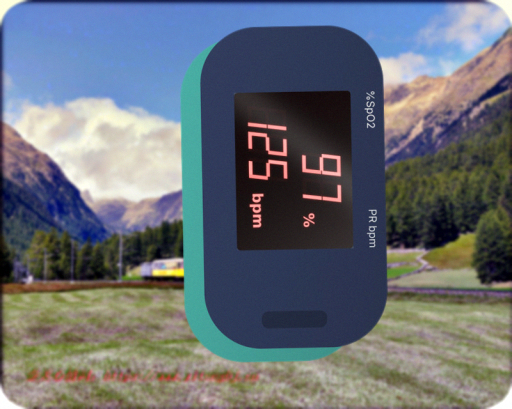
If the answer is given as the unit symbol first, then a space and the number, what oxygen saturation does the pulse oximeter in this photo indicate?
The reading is % 97
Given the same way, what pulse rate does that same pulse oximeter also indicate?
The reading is bpm 125
